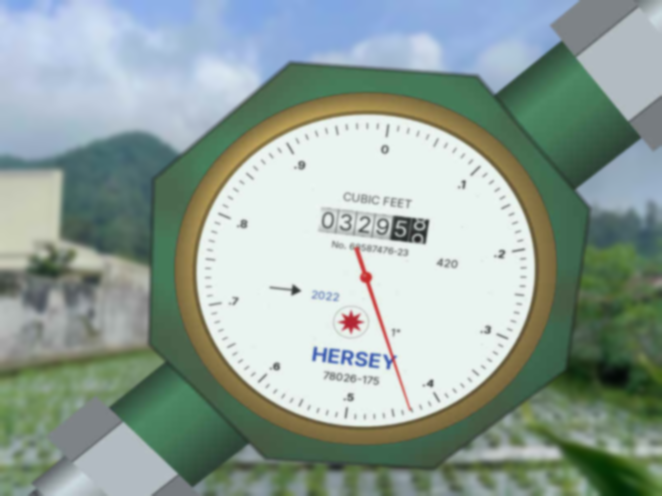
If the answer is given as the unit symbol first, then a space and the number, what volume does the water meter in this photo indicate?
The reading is ft³ 32958.43
